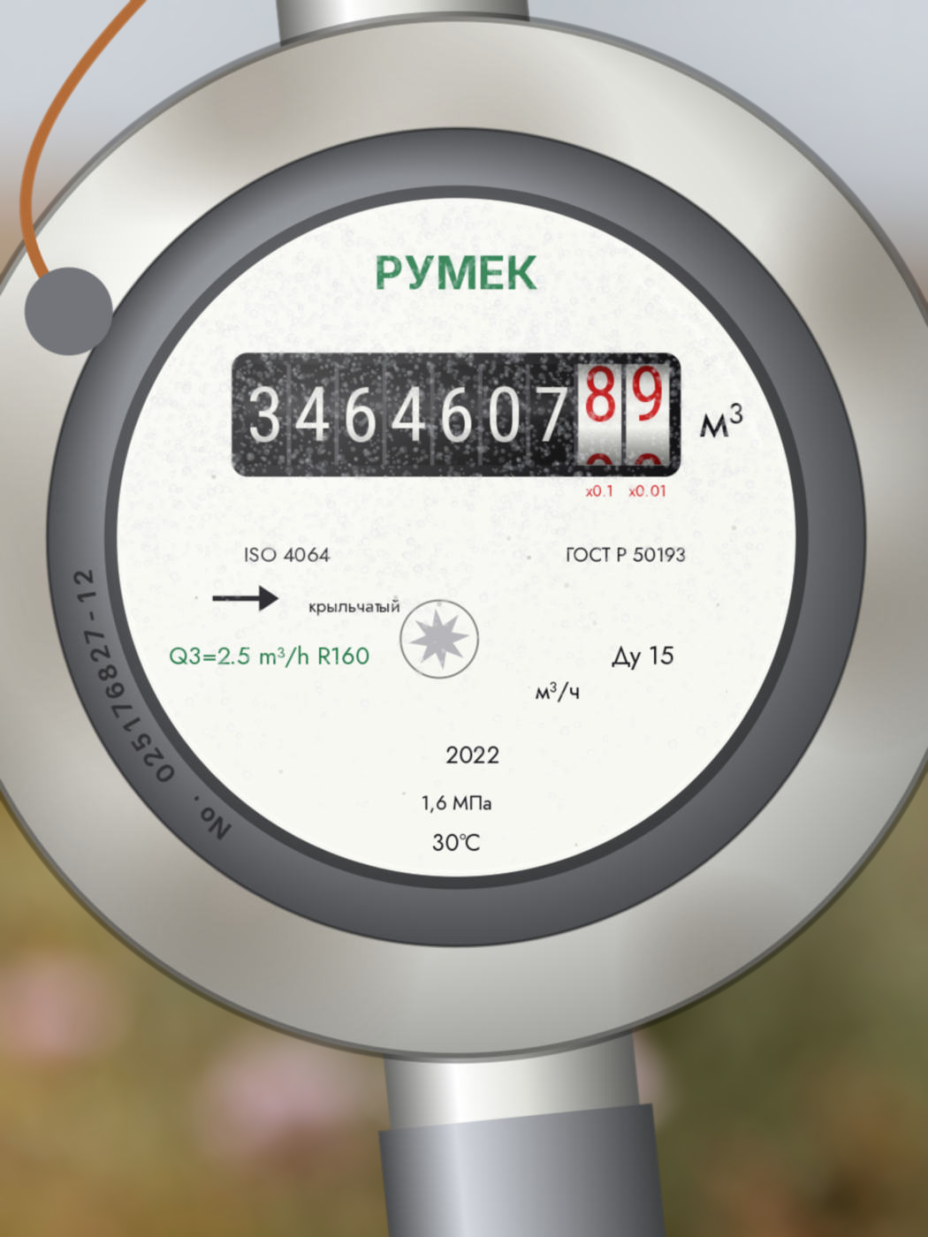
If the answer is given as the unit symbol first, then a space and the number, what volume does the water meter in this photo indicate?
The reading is m³ 3464607.89
